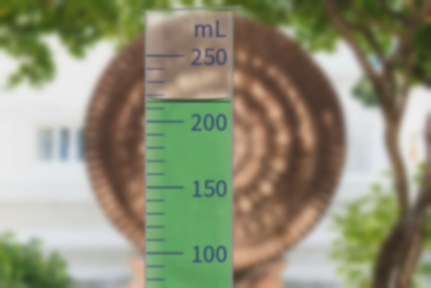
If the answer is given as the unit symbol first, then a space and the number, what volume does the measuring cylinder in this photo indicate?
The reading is mL 215
